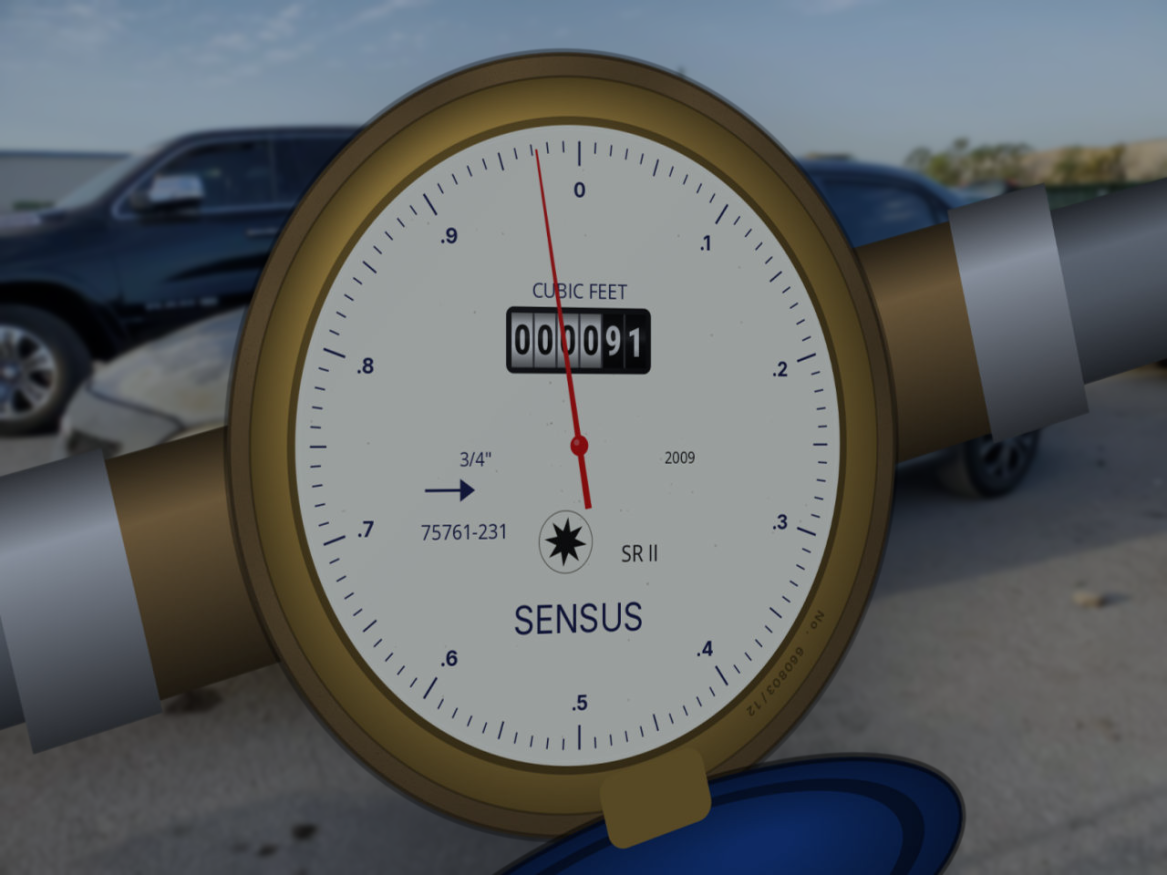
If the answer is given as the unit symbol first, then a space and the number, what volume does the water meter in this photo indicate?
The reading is ft³ 90.97
